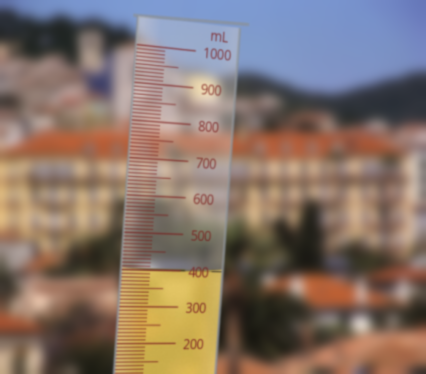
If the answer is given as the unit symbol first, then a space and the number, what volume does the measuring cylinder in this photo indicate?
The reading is mL 400
